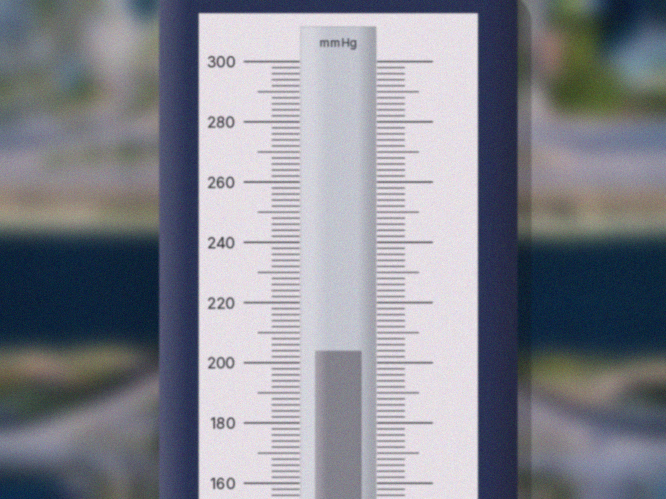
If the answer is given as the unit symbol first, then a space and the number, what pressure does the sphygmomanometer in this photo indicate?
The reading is mmHg 204
